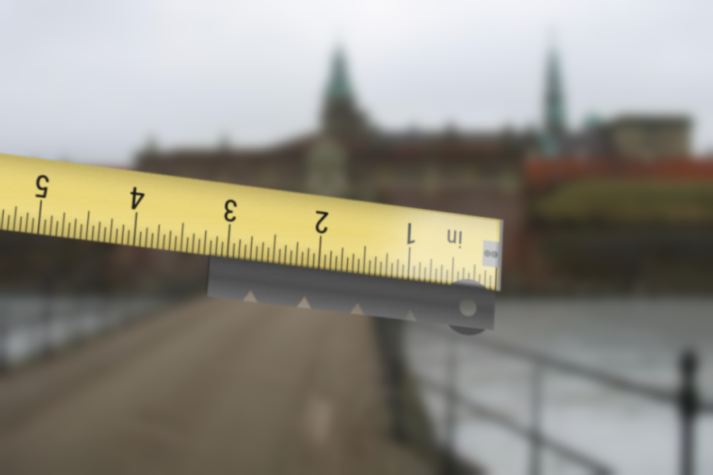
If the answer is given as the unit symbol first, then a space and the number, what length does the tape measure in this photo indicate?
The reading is in 3.1875
